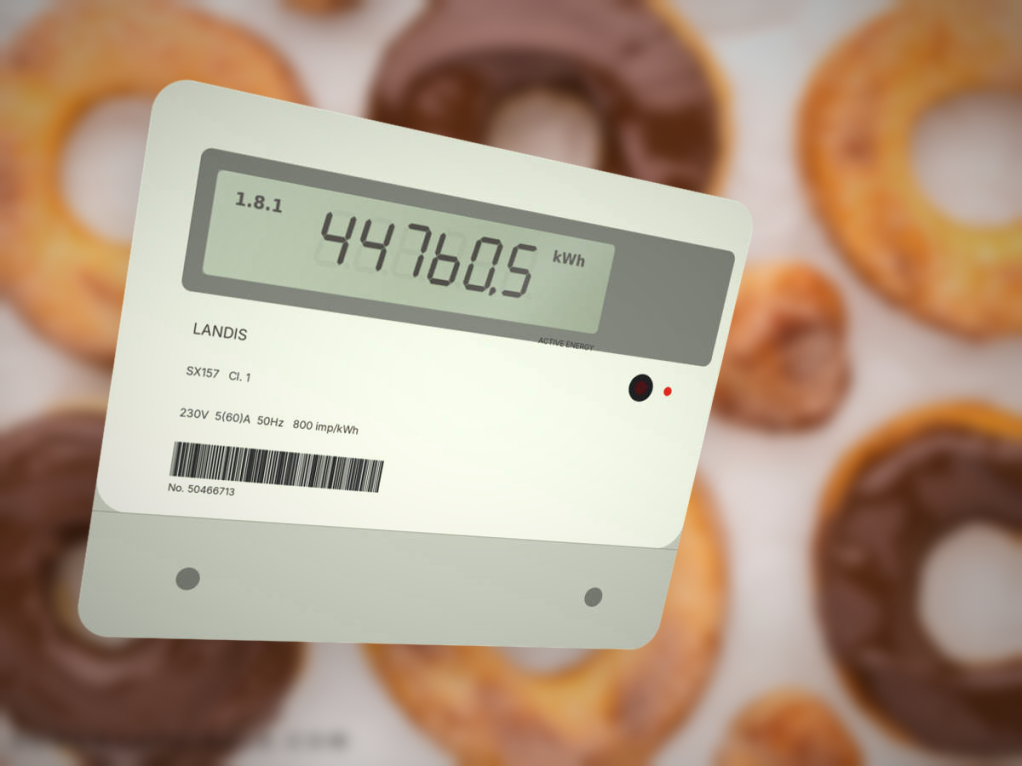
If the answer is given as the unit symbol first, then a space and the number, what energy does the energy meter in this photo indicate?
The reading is kWh 44760.5
